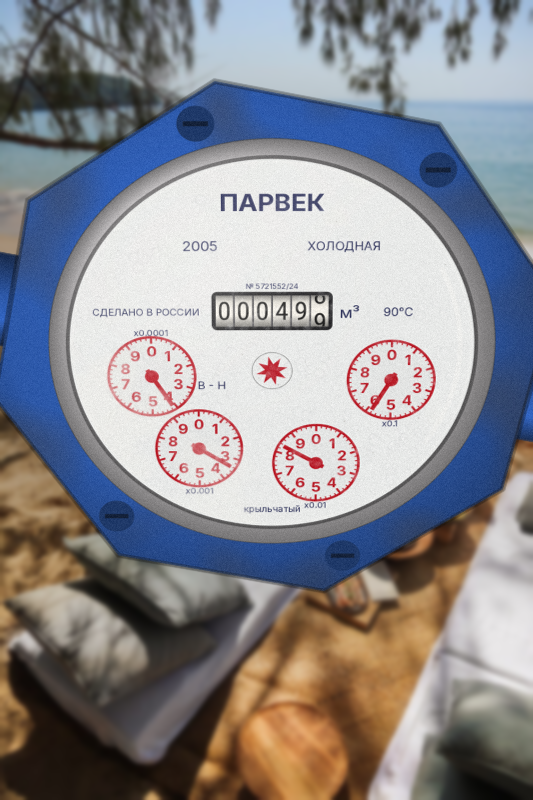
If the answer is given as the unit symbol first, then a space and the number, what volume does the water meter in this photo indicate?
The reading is m³ 498.5834
